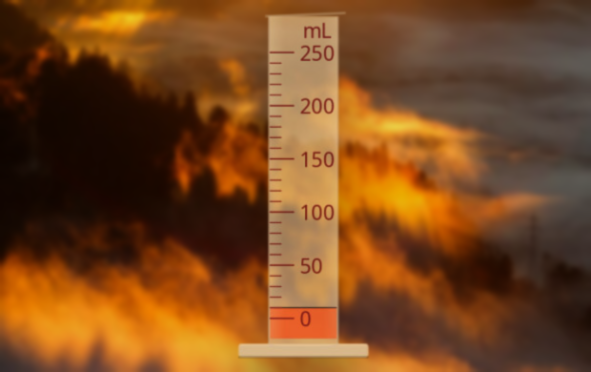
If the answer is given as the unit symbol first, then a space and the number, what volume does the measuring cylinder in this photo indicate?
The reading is mL 10
